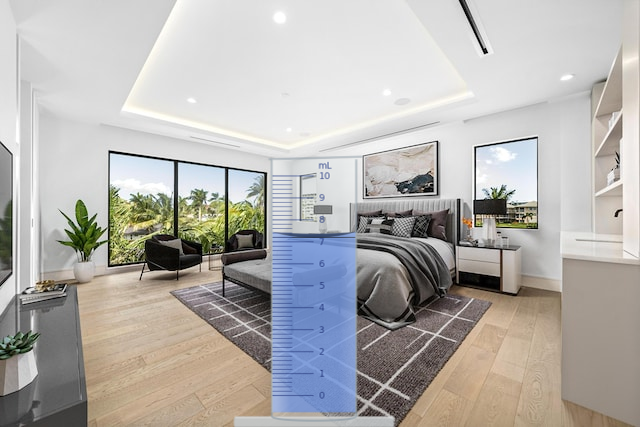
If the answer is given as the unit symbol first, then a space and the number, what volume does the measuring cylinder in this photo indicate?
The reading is mL 7.2
